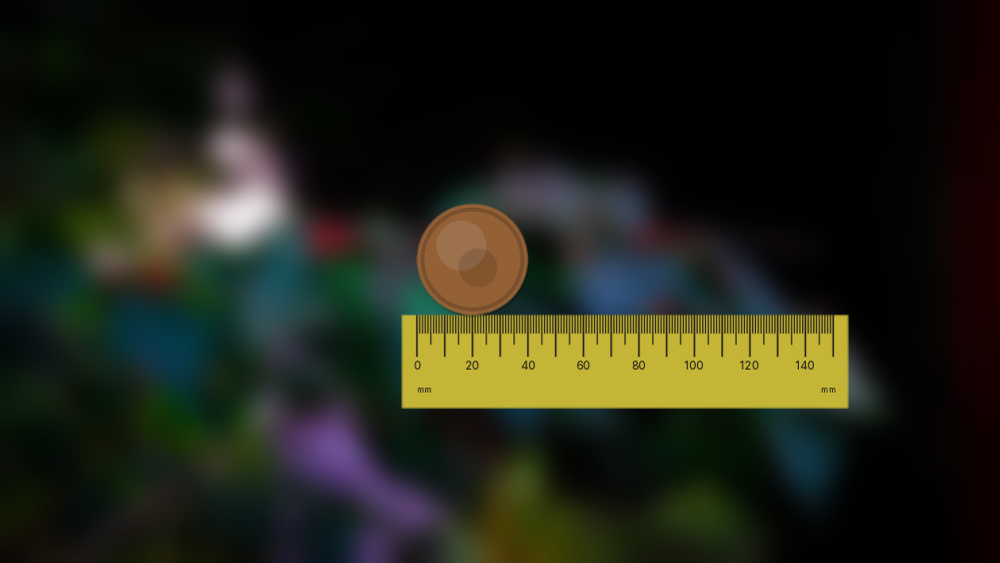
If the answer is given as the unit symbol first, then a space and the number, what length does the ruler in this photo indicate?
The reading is mm 40
